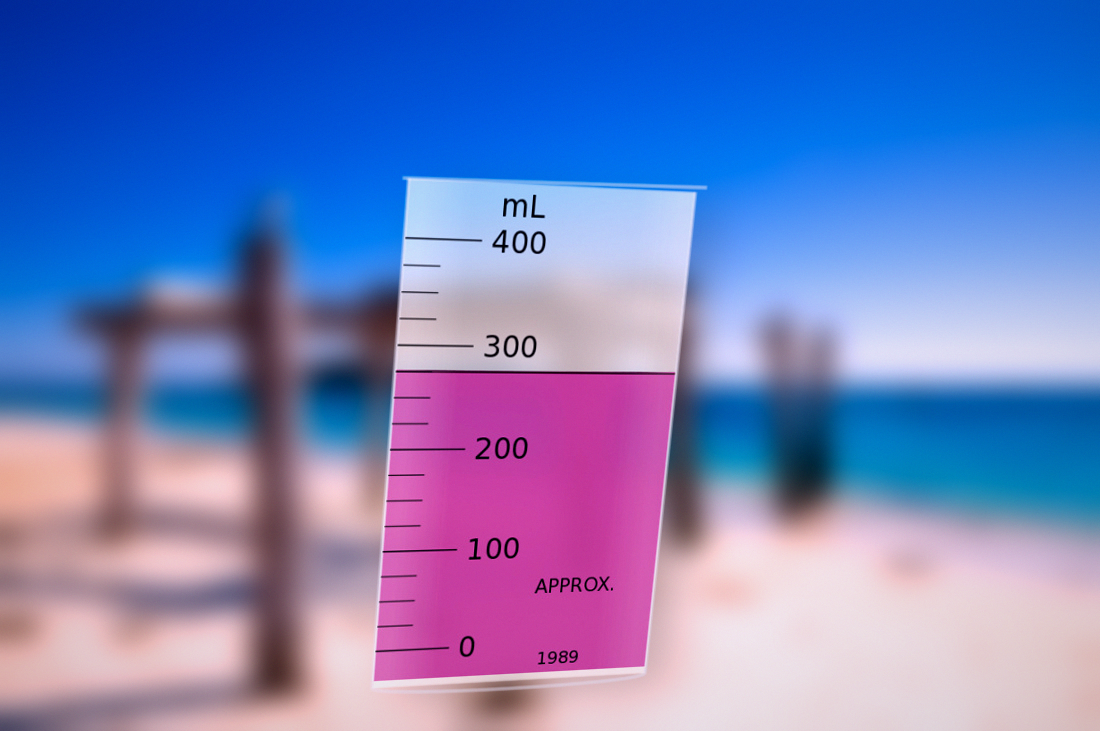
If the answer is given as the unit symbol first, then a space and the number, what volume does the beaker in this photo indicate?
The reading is mL 275
